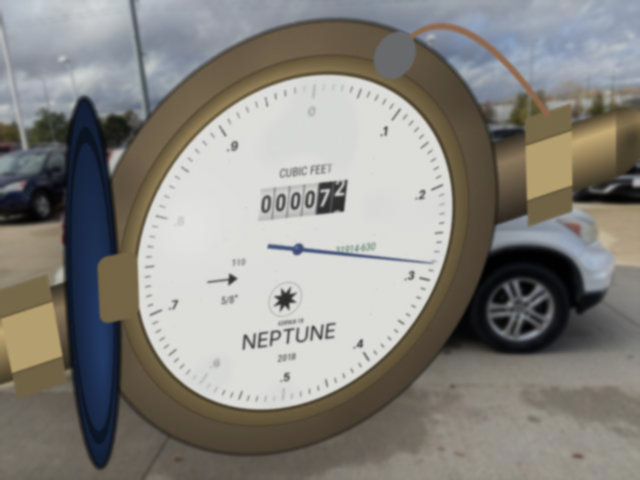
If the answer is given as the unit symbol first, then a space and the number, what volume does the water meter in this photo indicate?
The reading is ft³ 72.28
